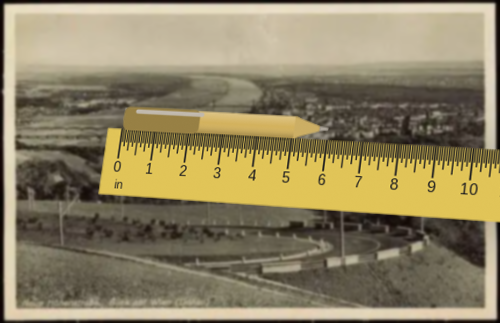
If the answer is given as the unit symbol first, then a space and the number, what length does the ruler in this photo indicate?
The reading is in 6
